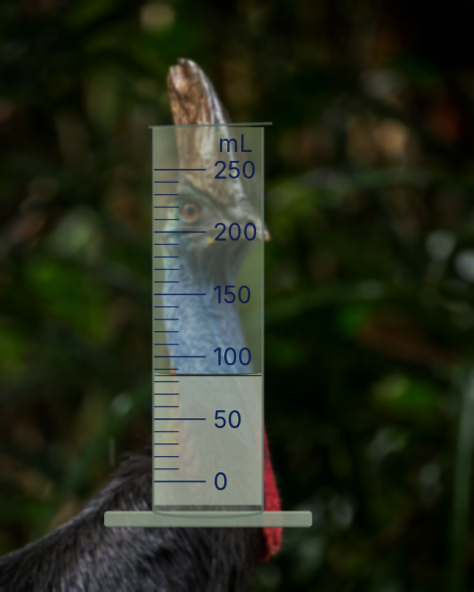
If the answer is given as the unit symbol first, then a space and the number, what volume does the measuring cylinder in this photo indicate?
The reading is mL 85
